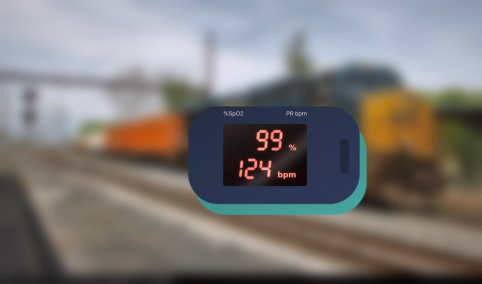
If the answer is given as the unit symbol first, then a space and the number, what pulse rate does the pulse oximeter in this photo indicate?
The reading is bpm 124
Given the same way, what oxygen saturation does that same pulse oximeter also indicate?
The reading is % 99
